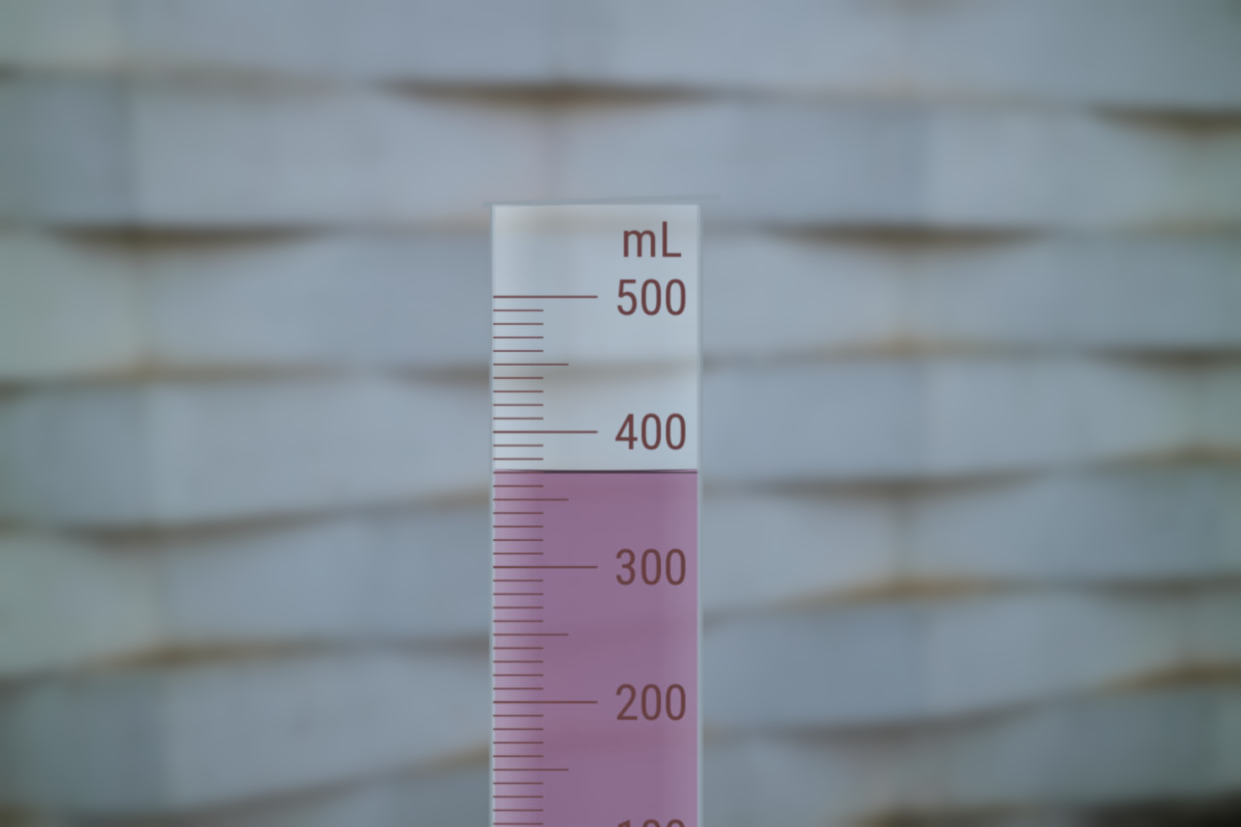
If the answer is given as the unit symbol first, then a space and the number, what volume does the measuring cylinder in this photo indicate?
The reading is mL 370
